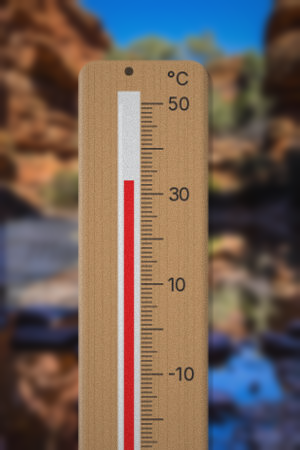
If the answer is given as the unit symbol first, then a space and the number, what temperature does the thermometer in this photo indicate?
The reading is °C 33
